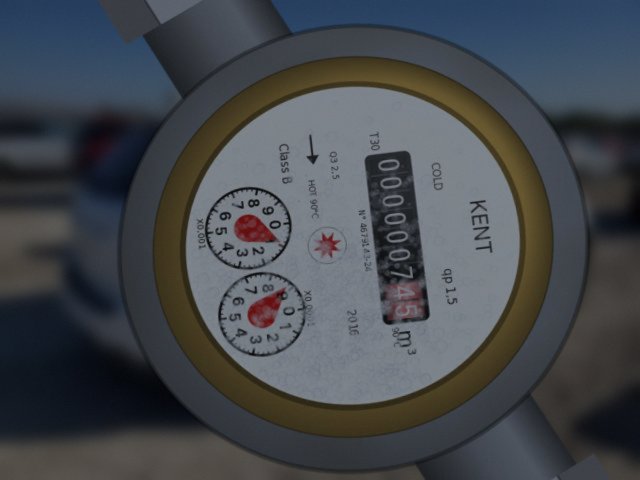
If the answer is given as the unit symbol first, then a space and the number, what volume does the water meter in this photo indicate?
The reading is m³ 7.4508
